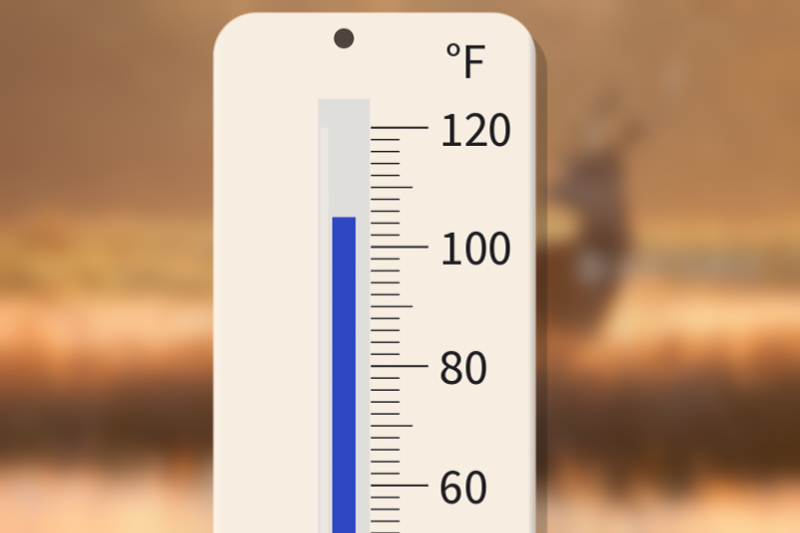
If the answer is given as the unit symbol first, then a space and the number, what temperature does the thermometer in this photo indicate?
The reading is °F 105
